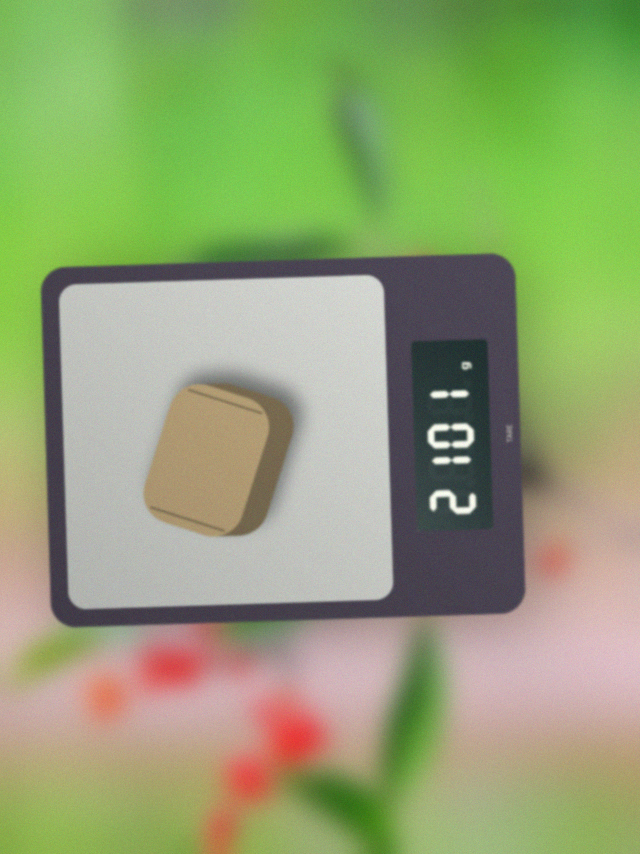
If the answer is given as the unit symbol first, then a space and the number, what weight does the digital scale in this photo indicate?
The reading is g 2101
